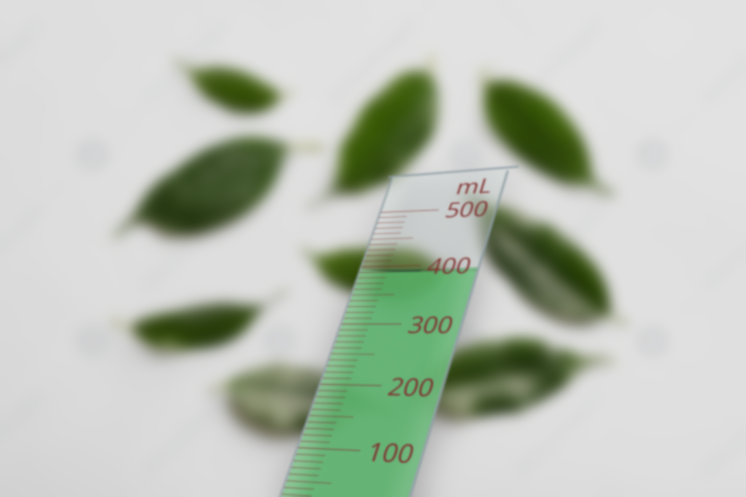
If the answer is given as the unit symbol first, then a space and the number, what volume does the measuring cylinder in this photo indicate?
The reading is mL 390
